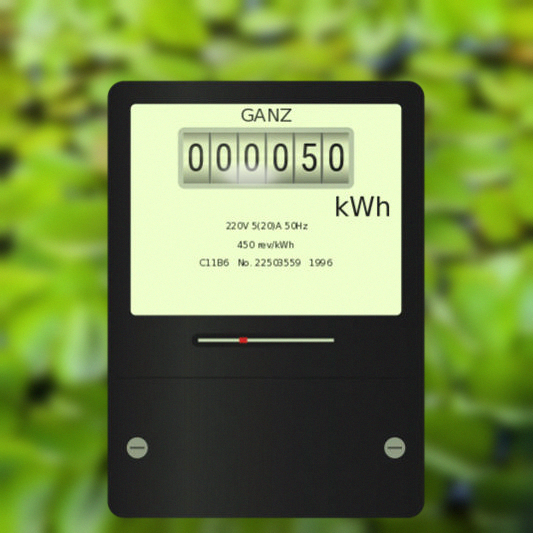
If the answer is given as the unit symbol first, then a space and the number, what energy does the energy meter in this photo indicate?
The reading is kWh 50
